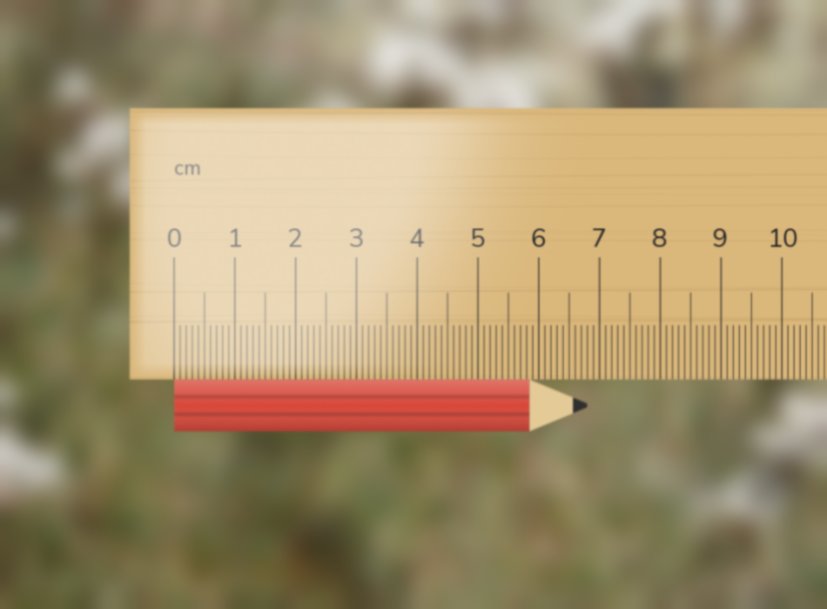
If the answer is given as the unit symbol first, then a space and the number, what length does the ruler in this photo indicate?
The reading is cm 6.8
